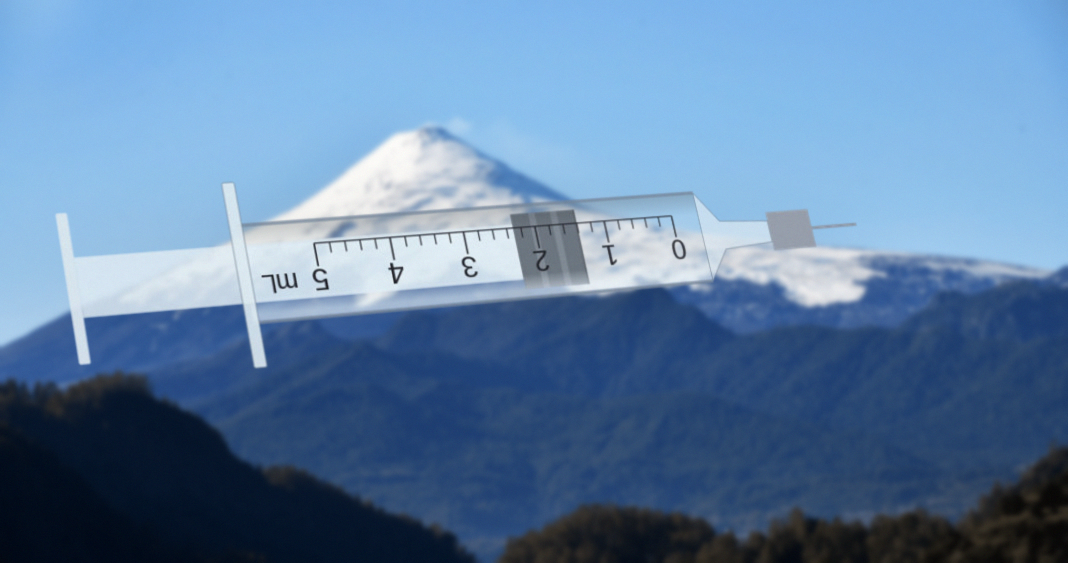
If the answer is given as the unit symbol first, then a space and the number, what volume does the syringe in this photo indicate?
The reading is mL 1.4
